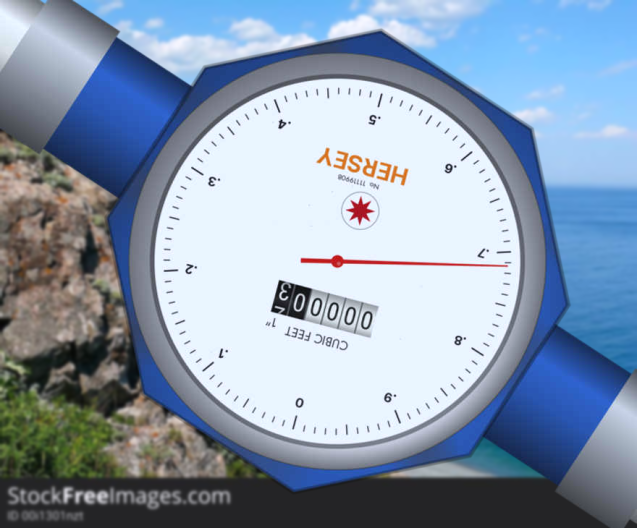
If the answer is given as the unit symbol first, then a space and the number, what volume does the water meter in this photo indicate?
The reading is ft³ 2.71
